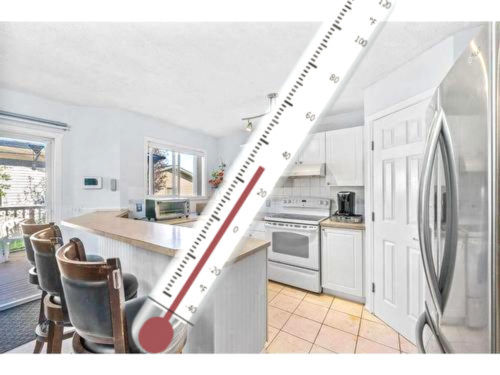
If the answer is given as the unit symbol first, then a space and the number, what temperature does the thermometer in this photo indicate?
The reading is °F 30
